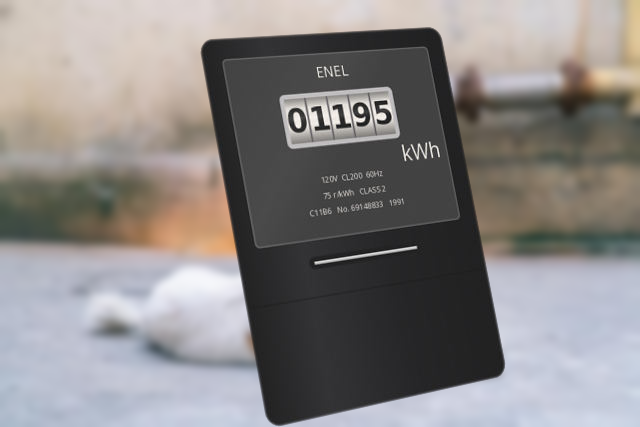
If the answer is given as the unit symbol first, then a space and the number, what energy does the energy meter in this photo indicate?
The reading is kWh 1195
